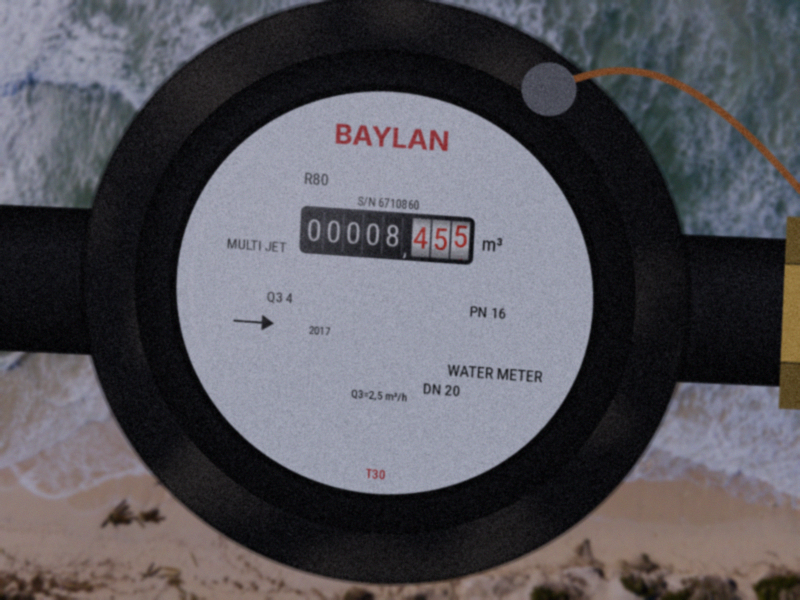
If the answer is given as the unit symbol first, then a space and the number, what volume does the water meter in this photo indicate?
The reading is m³ 8.455
